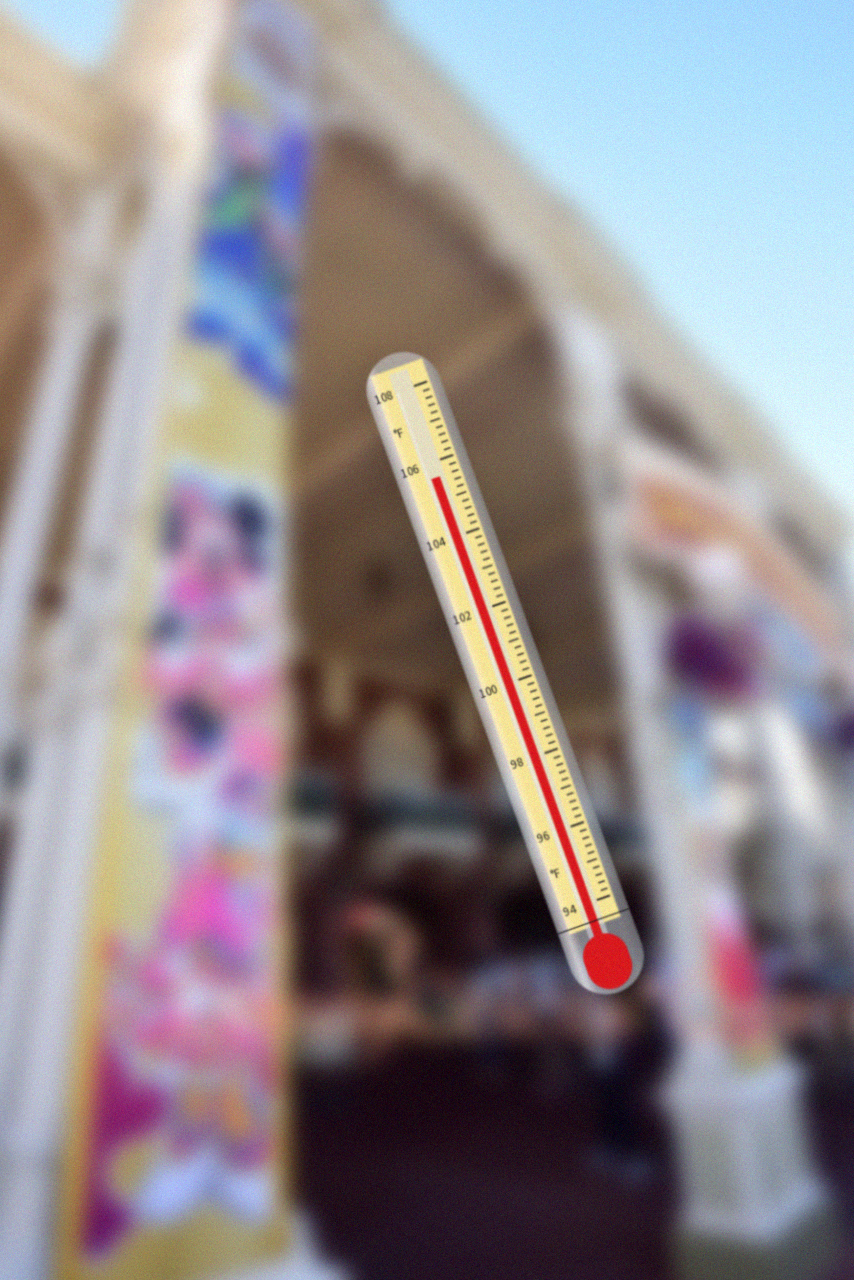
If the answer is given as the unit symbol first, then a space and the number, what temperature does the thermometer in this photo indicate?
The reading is °F 105.6
